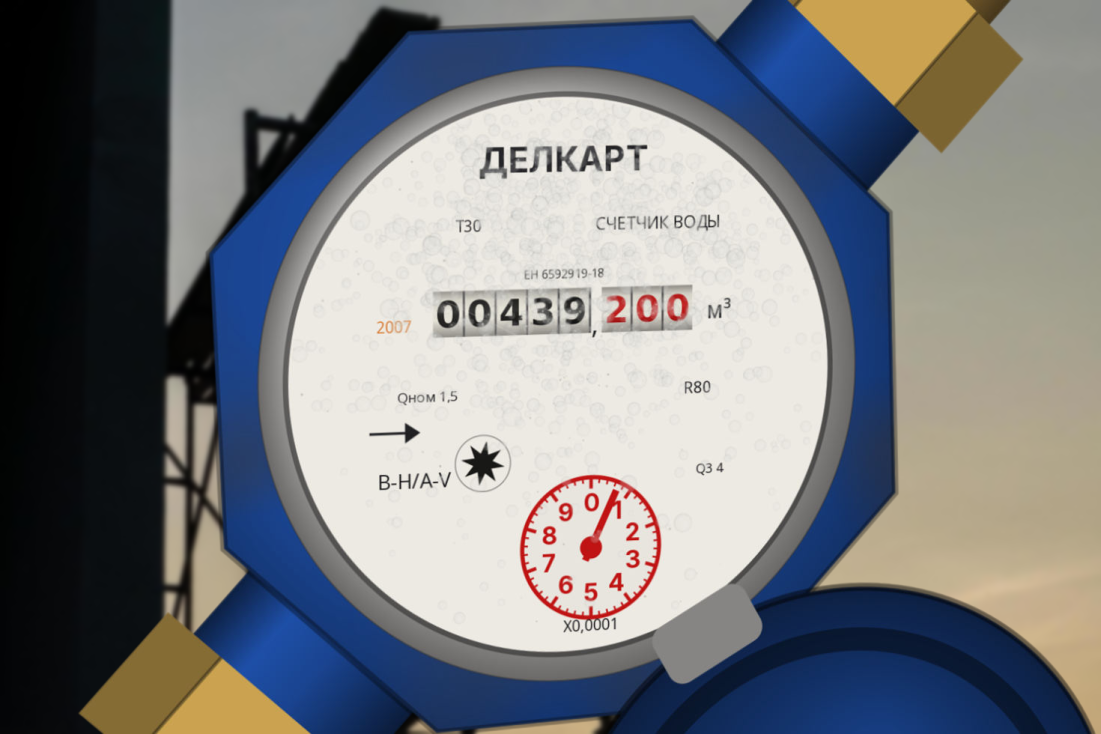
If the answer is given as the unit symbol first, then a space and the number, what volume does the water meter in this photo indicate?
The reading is m³ 439.2000
